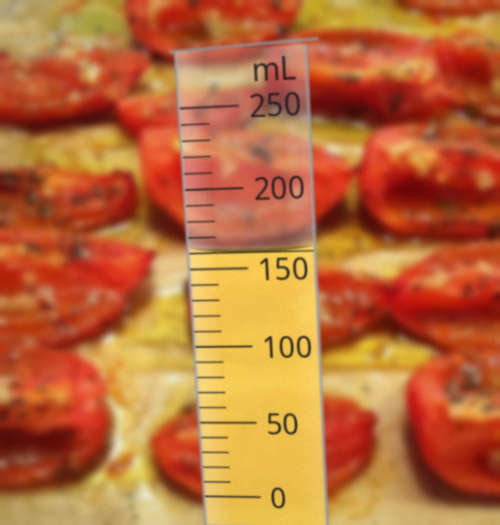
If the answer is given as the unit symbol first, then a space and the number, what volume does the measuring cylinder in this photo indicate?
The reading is mL 160
